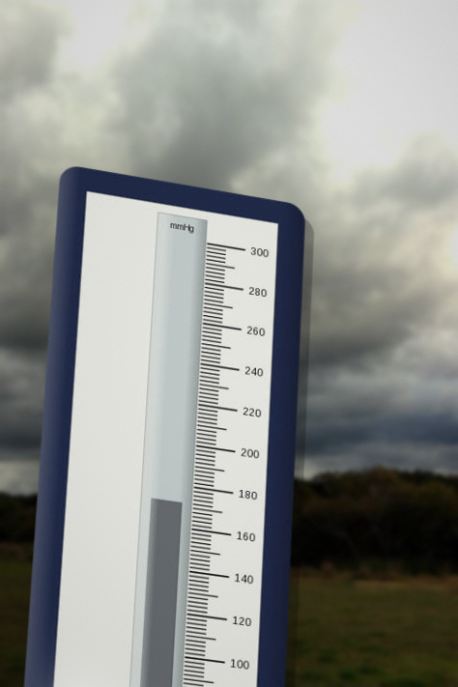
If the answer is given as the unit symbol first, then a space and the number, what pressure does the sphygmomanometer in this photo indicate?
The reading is mmHg 172
